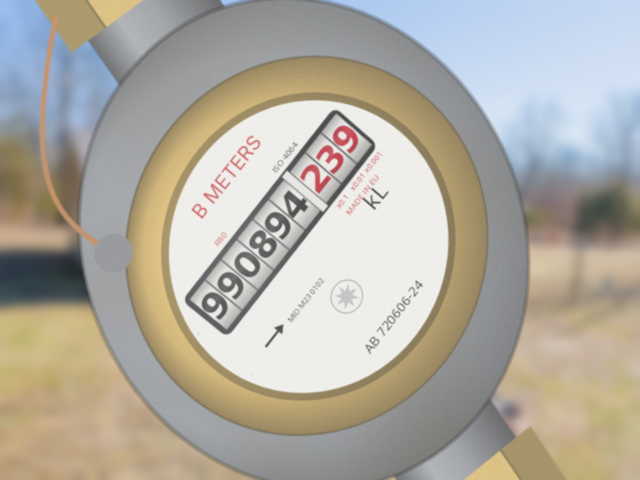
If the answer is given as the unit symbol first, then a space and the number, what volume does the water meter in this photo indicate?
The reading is kL 990894.239
